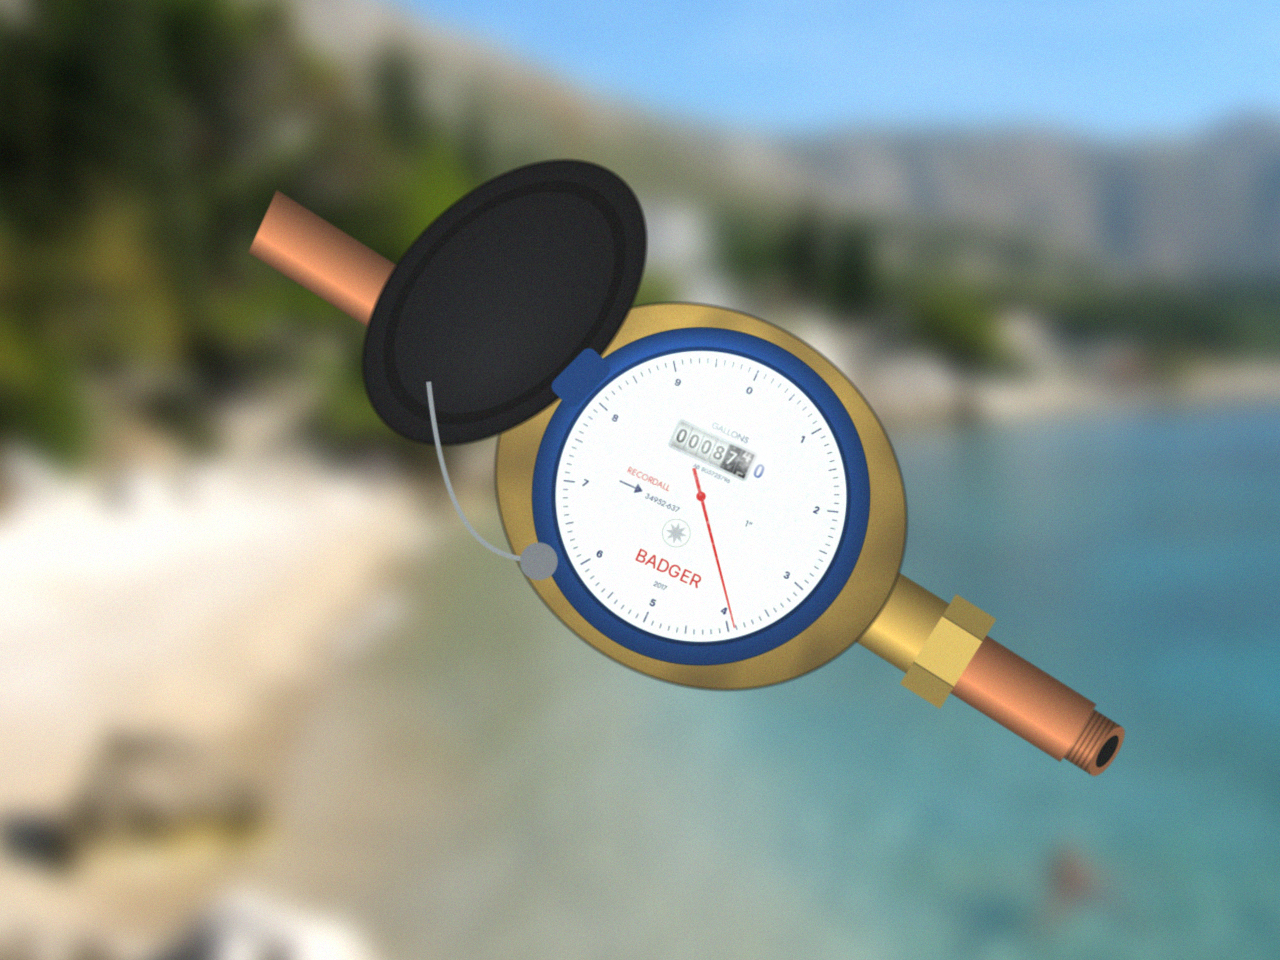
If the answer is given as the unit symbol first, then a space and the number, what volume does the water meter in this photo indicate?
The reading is gal 8743.9
